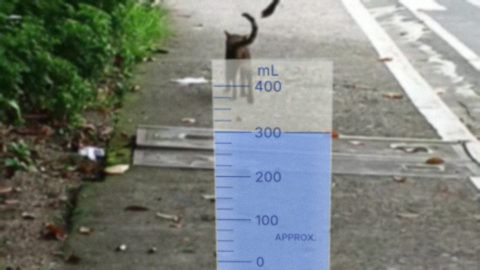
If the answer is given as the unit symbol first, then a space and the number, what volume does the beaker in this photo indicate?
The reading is mL 300
